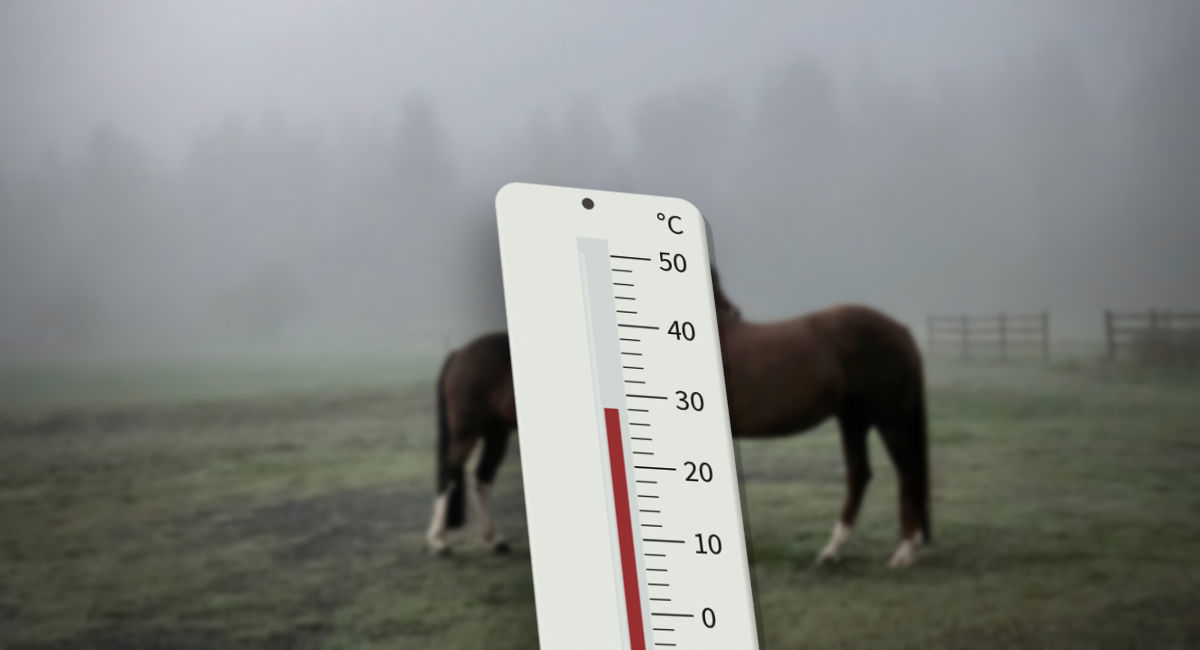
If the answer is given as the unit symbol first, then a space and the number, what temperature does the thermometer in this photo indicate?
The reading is °C 28
